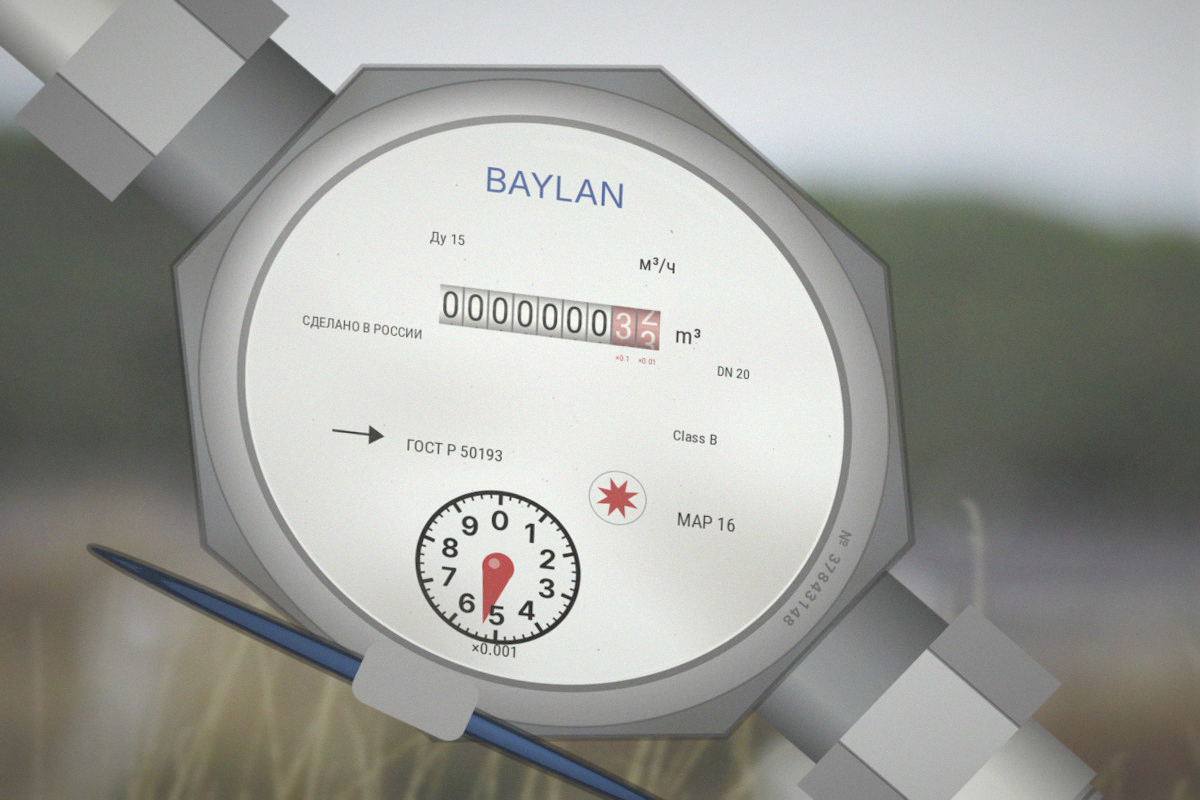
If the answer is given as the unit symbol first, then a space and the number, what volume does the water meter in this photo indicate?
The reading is m³ 0.325
